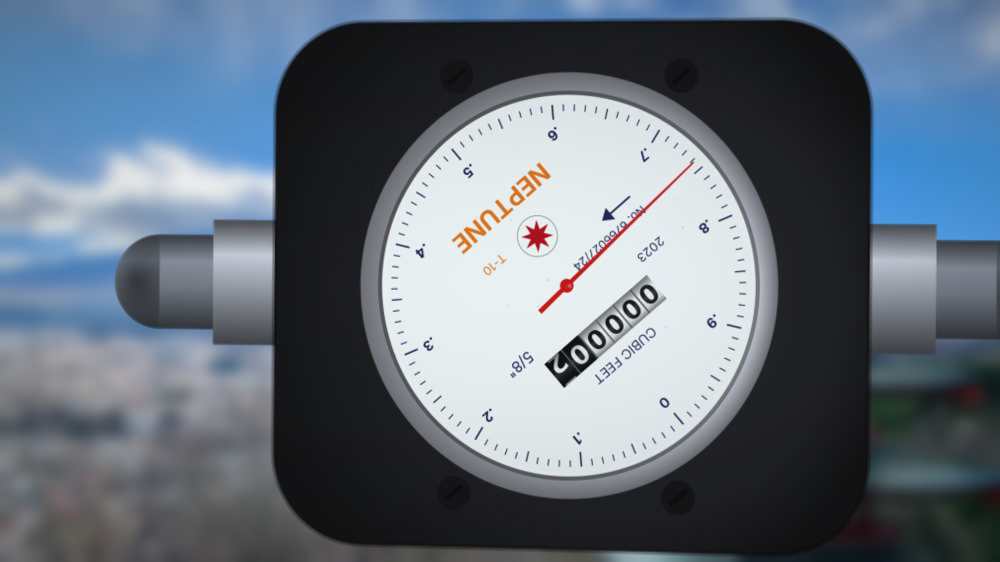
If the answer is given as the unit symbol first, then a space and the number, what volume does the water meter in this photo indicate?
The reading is ft³ 1.74
